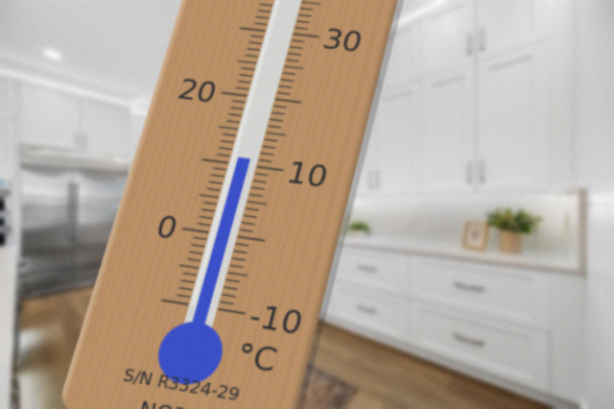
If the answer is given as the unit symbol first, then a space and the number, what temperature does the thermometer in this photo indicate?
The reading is °C 11
